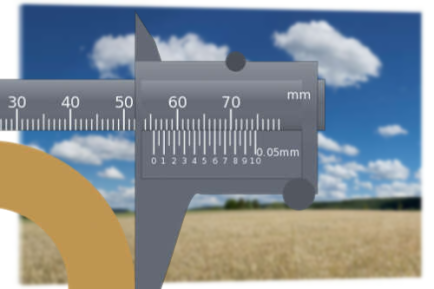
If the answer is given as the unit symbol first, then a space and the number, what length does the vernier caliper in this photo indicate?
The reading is mm 55.6
